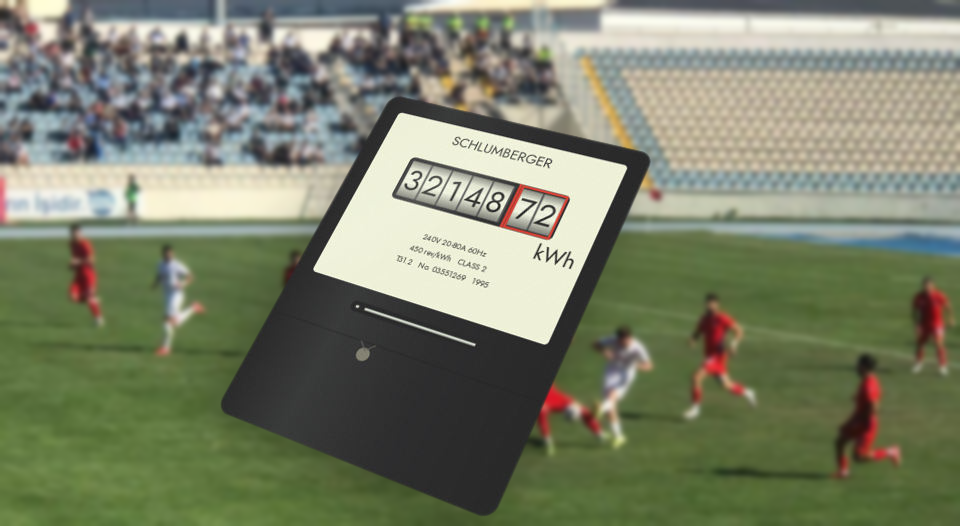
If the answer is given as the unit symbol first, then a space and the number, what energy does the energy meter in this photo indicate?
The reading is kWh 32148.72
